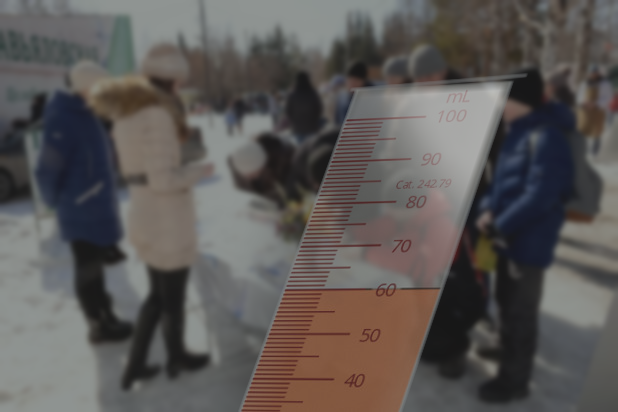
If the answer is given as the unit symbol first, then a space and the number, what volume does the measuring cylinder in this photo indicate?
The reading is mL 60
